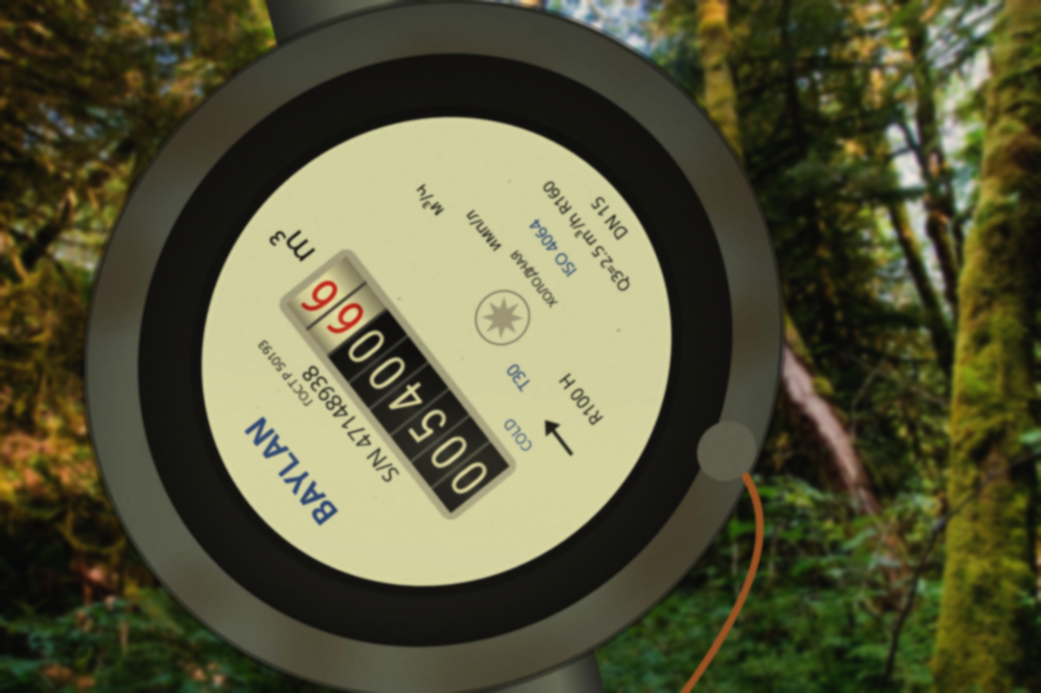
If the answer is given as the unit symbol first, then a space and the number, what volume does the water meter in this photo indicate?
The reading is m³ 5400.66
